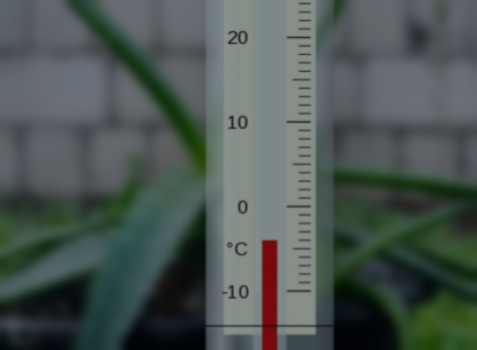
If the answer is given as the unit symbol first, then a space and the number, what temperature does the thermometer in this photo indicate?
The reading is °C -4
